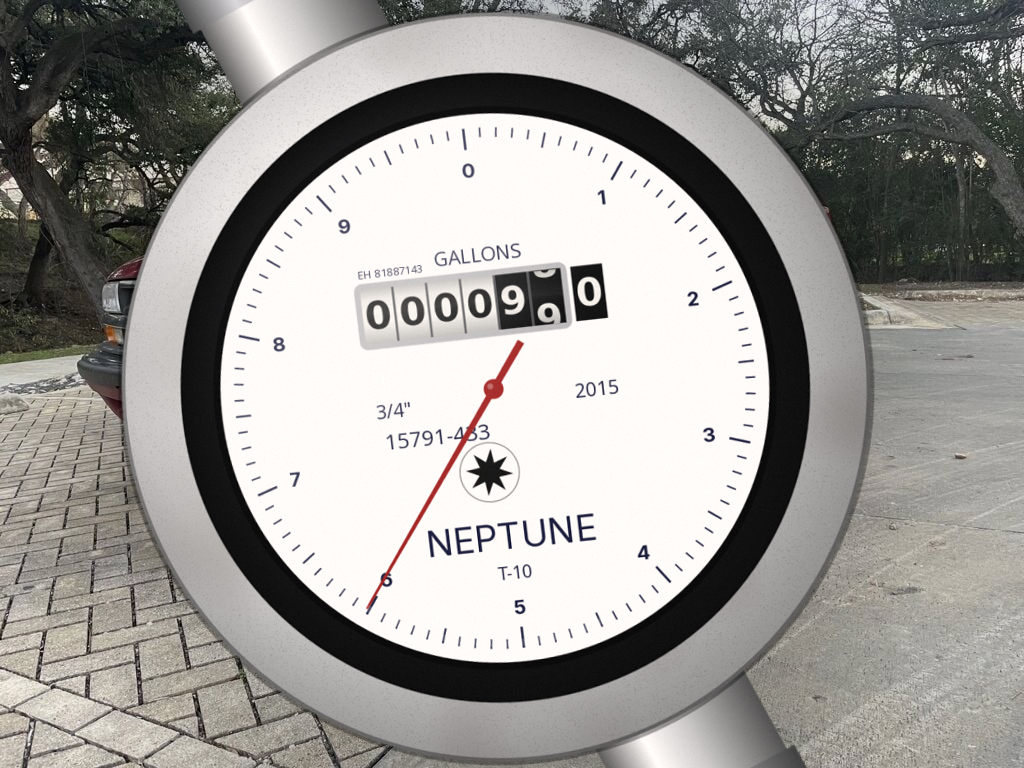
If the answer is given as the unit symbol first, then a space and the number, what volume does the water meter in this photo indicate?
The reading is gal 986.0
